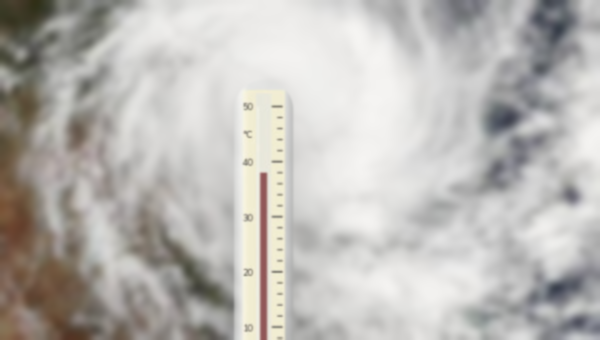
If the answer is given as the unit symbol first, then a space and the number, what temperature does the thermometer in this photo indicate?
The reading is °C 38
